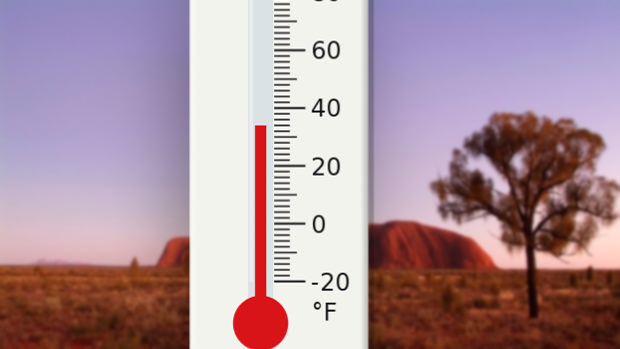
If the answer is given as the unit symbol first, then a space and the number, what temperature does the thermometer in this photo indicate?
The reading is °F 34
